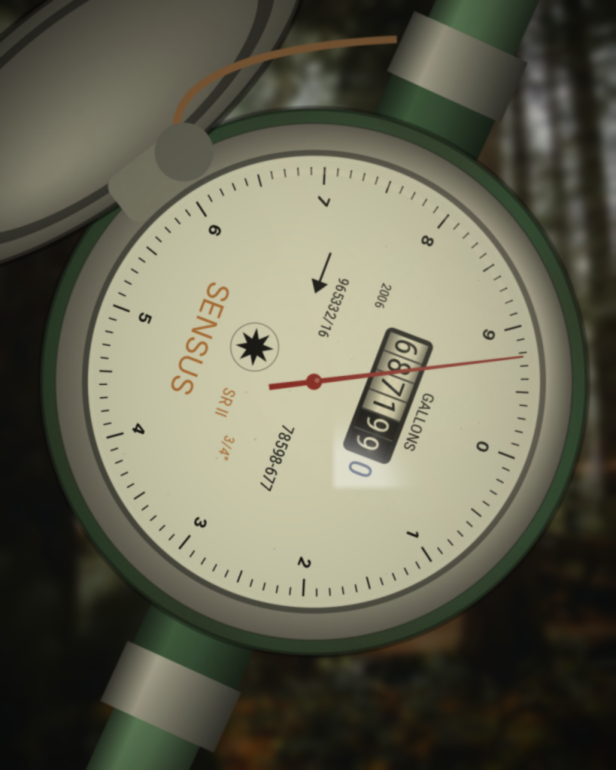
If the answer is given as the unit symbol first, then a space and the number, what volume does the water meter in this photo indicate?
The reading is gal 6871989.2
